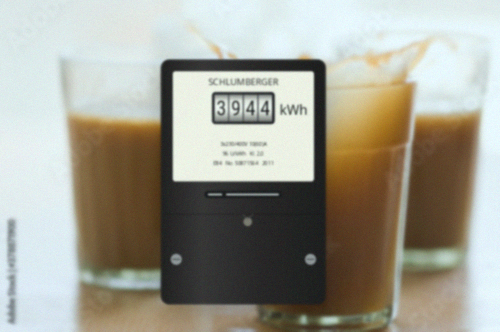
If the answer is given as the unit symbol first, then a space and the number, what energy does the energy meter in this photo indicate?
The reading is kWh 3944
